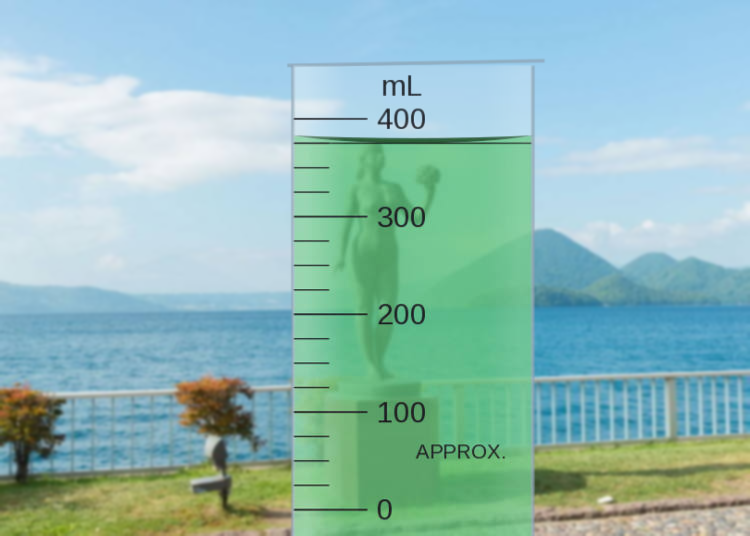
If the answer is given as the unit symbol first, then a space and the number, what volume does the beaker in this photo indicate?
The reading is mL 375
